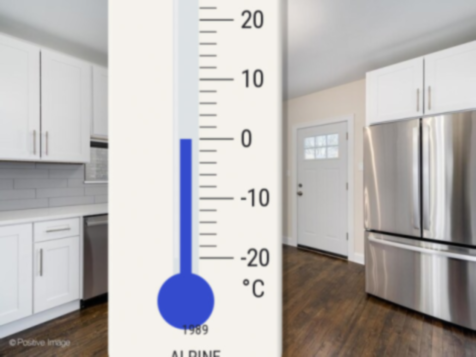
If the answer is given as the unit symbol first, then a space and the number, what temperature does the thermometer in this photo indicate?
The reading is °C 0
